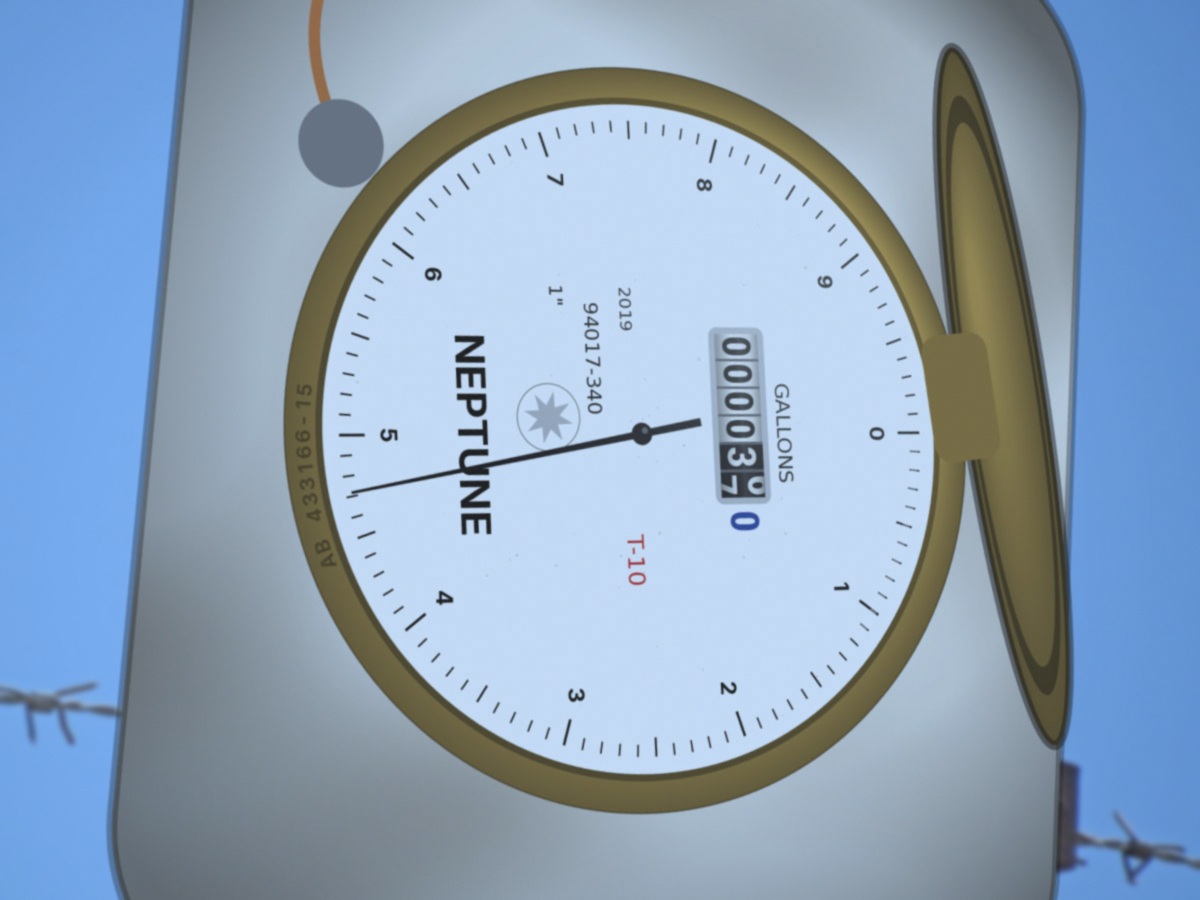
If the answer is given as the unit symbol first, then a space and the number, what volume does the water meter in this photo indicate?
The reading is gal 364.7
